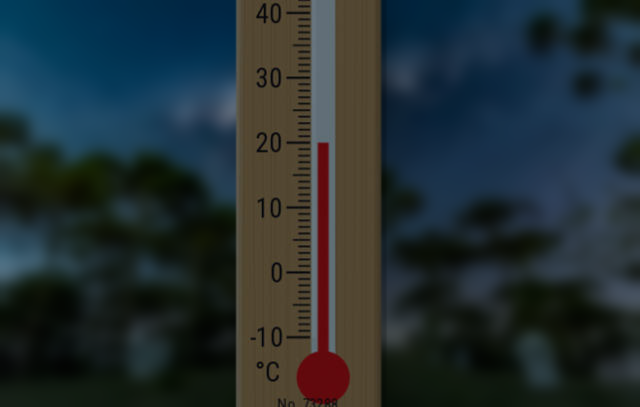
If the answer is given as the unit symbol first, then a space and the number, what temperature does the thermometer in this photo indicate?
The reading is °C 20
